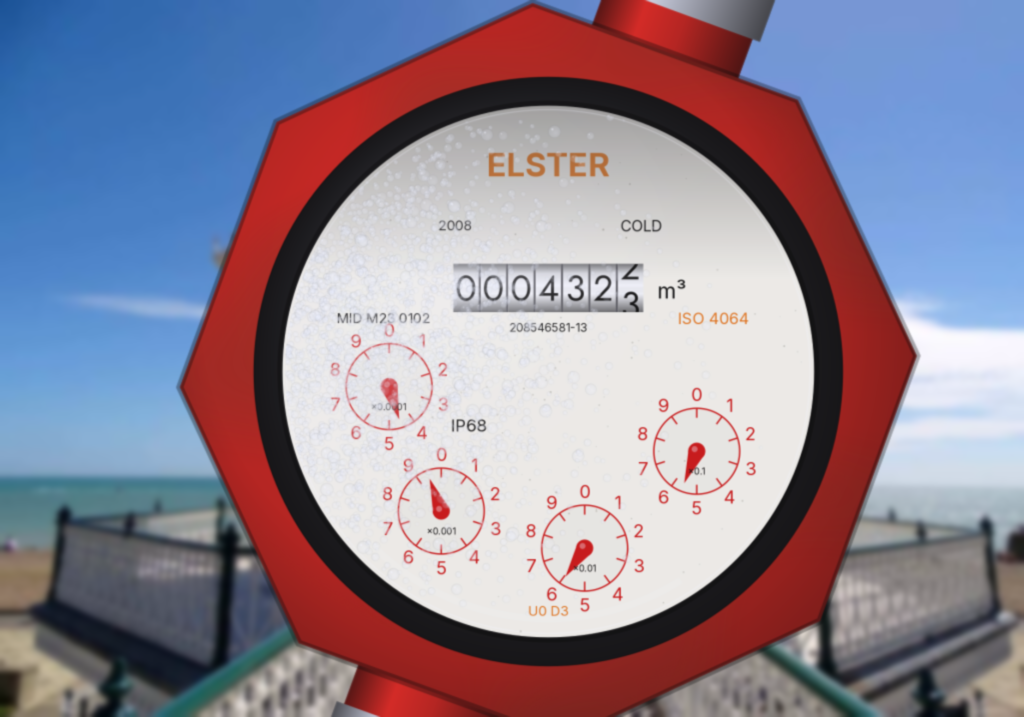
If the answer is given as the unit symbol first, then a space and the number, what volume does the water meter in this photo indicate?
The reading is m³ 4322.5594
